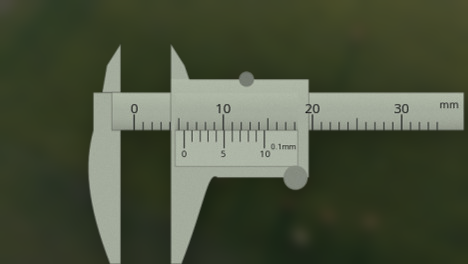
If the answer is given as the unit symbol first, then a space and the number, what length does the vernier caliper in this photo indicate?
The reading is mm 5.6
